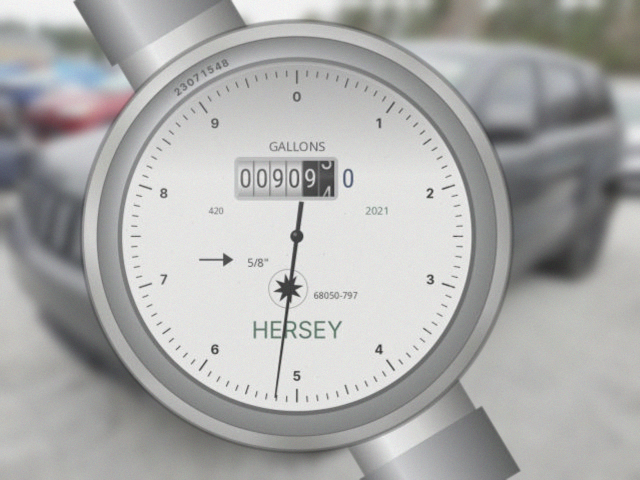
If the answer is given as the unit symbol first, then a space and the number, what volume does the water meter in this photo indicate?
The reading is gal 90935.2
